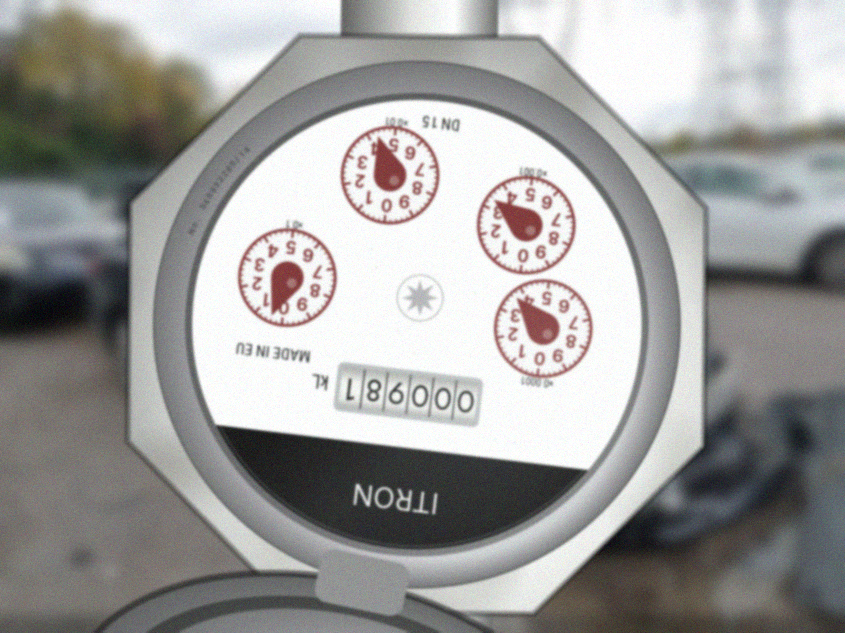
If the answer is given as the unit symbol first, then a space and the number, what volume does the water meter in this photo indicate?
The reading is kL 981.0433
